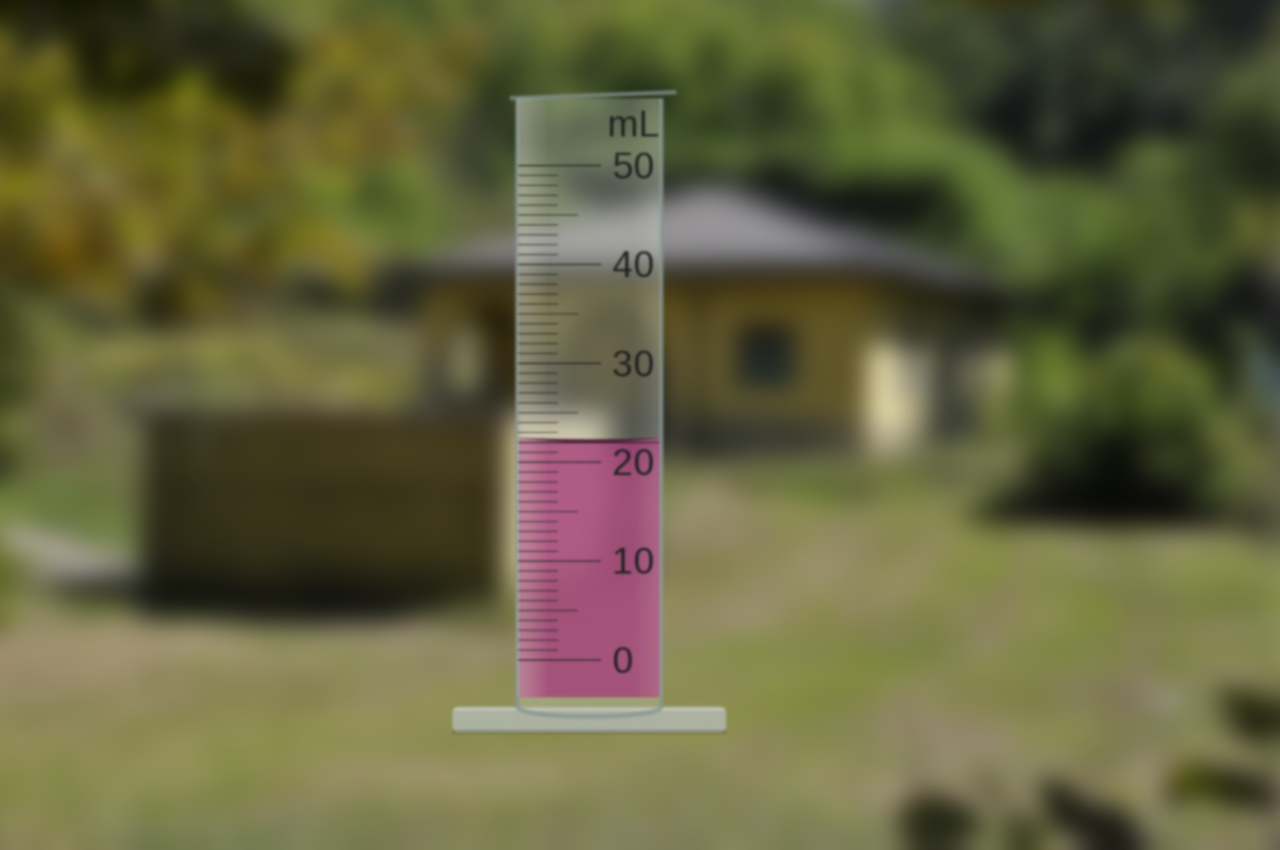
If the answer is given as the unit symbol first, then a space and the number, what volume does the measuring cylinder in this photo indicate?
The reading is mL 22
